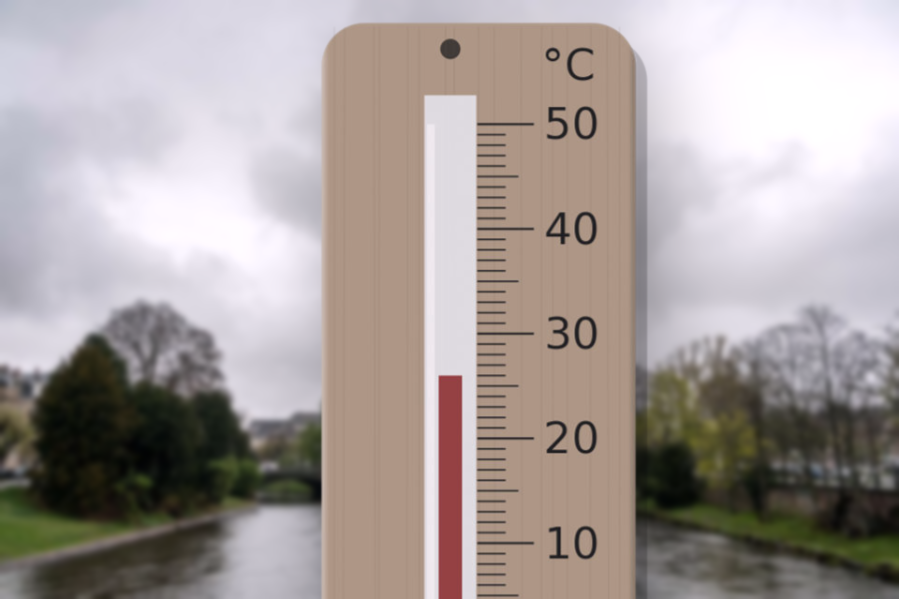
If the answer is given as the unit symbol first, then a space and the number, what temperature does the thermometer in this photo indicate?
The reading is °C 26
